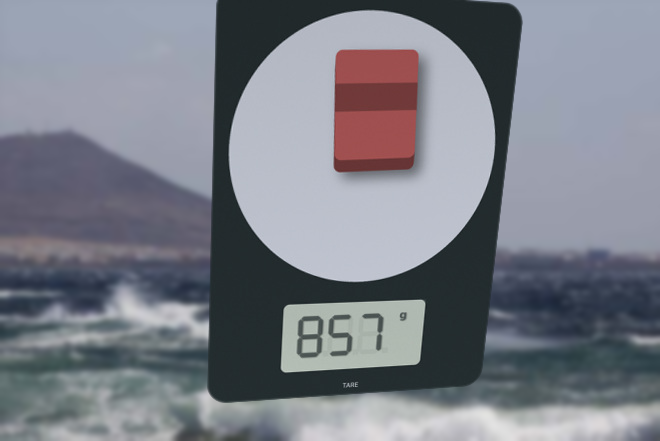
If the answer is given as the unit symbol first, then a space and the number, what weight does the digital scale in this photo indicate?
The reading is g 857
